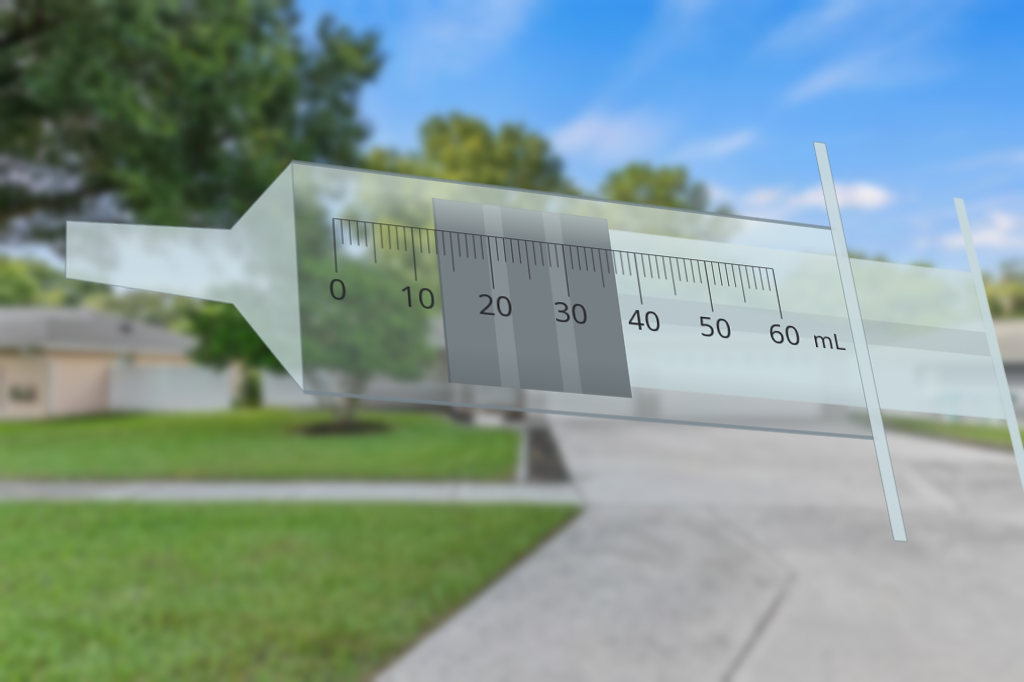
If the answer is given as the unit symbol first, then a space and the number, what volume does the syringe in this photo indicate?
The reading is mL 13
